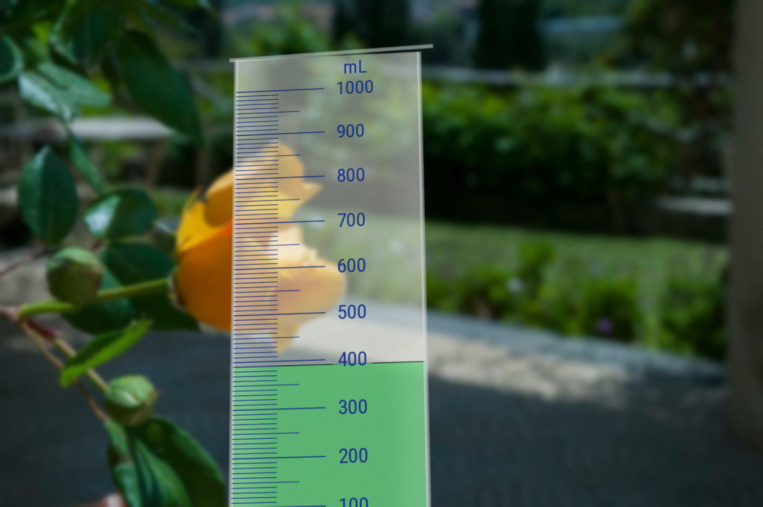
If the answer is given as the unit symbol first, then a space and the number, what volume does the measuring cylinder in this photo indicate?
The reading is mL 390
